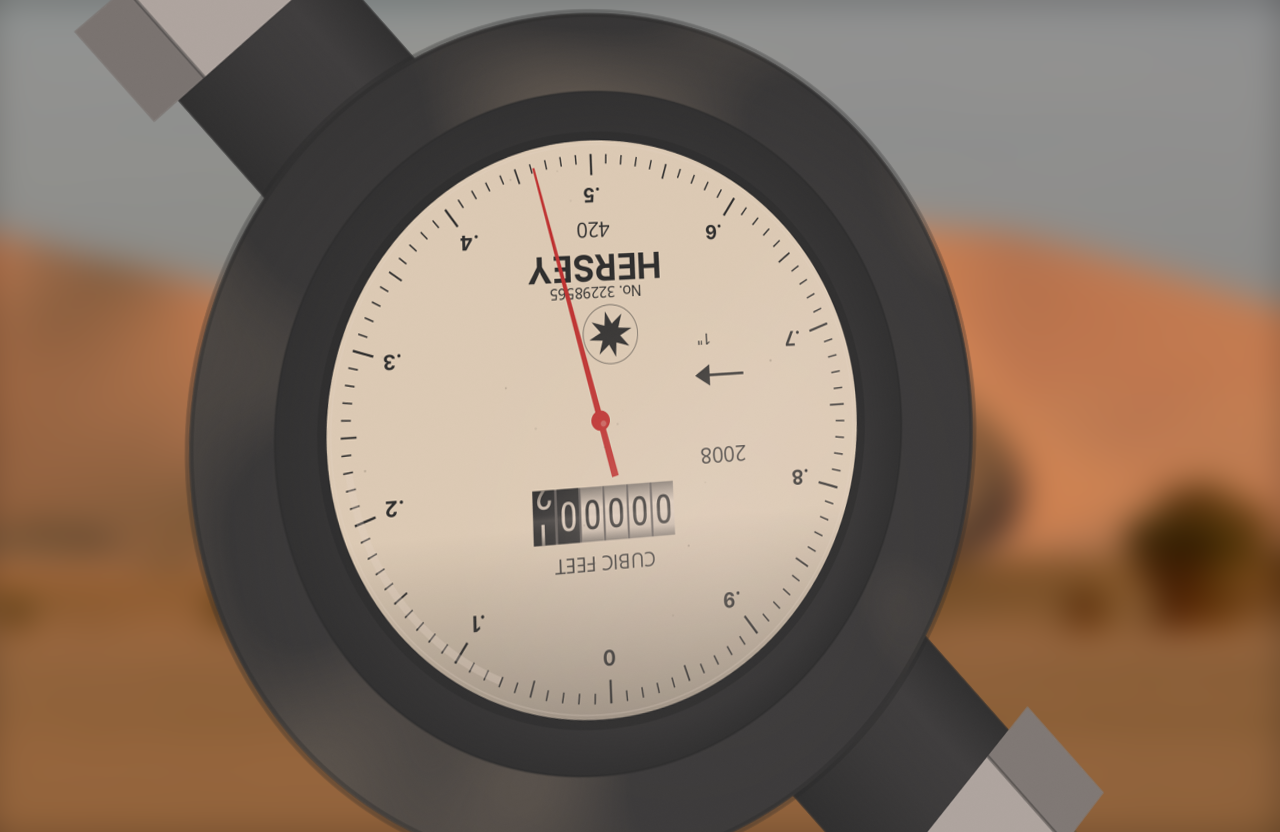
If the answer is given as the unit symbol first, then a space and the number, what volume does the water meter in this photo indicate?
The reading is ft³ 1.46
